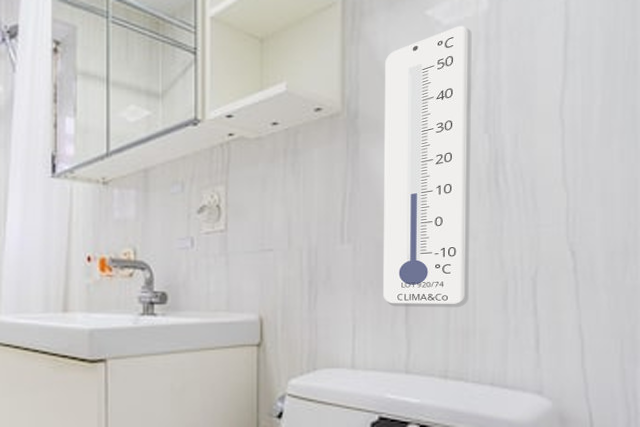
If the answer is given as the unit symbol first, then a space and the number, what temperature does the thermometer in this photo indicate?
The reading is °C 10
